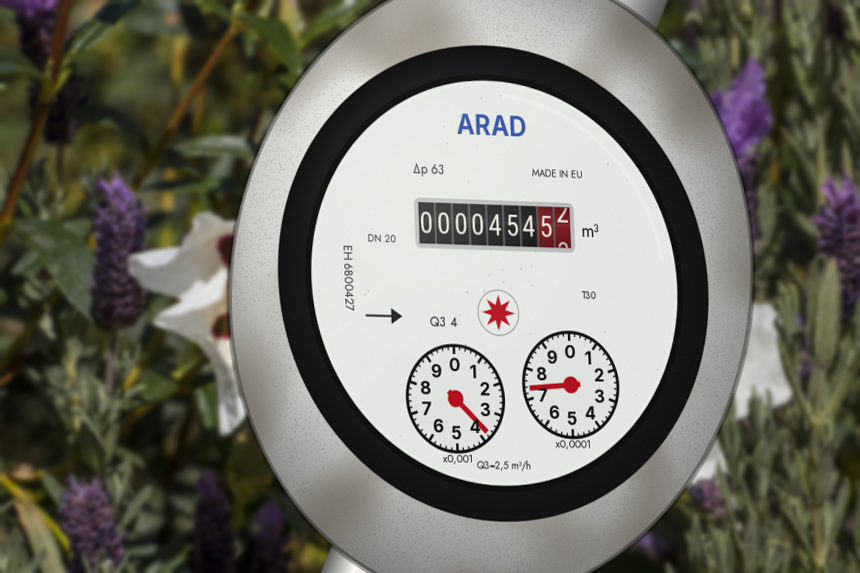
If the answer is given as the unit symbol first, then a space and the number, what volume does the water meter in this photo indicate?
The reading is m³ 454.5237
